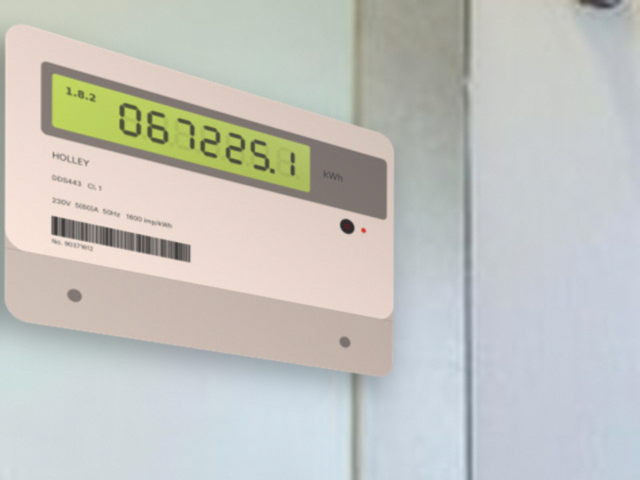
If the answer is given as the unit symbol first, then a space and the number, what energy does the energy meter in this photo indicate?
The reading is kWh 67225.1
